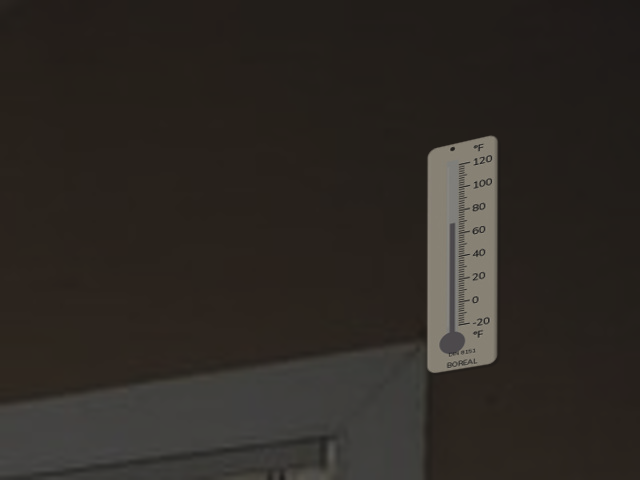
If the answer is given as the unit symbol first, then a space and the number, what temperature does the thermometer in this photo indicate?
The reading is °F 70
